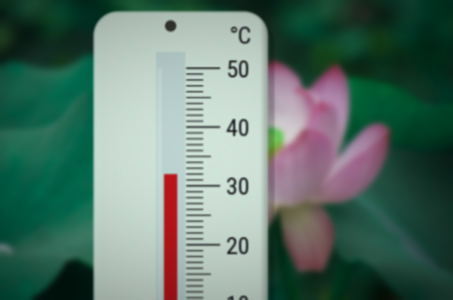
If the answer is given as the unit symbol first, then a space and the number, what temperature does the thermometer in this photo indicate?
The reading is °C 32
